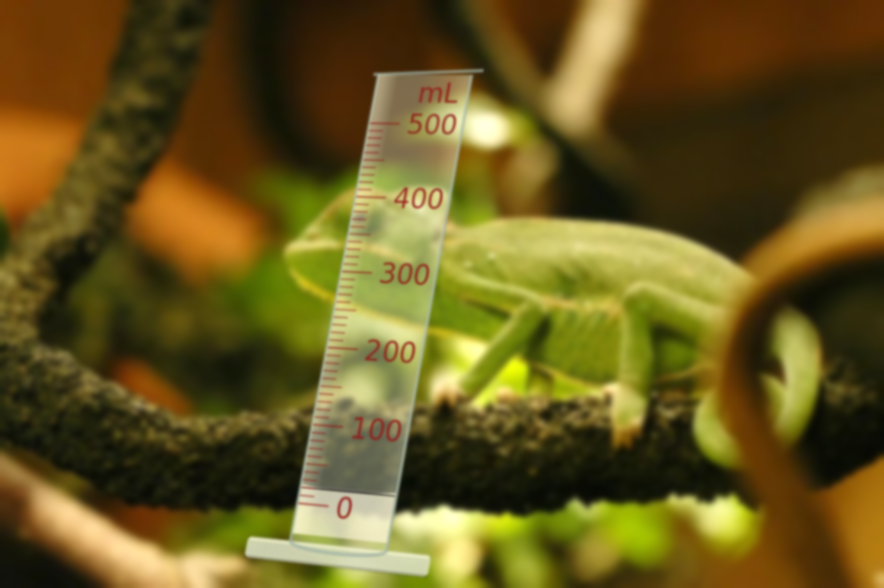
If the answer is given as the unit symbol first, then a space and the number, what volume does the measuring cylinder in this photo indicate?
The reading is mL 20
